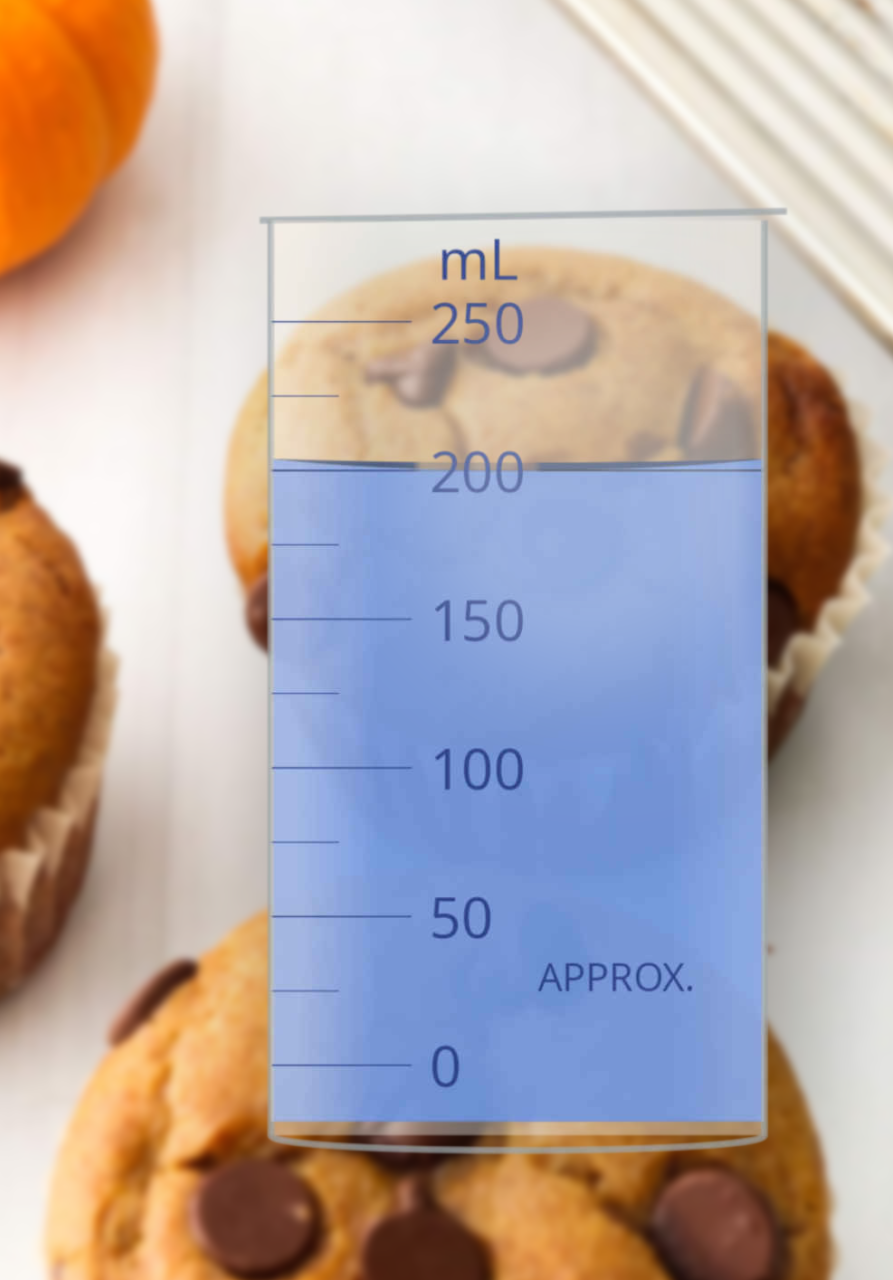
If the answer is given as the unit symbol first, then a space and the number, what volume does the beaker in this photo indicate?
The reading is mL 200
